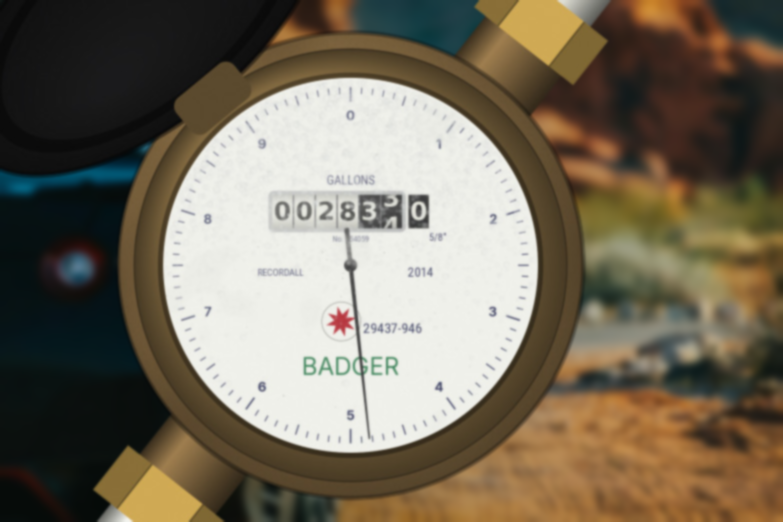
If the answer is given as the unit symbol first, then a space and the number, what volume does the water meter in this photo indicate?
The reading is gal 28334.8
